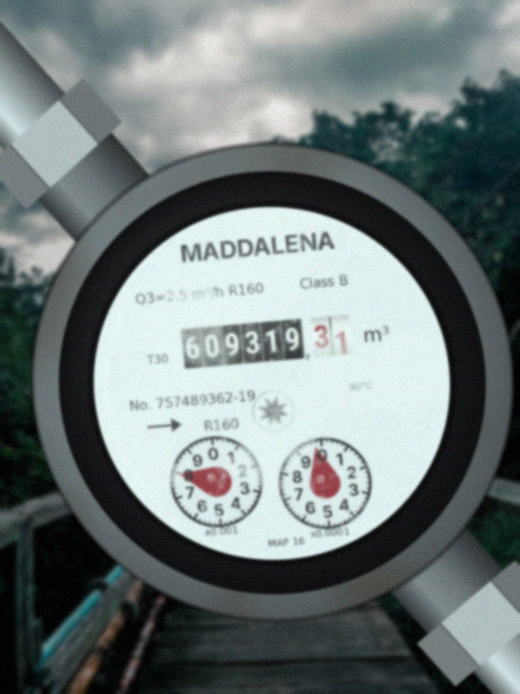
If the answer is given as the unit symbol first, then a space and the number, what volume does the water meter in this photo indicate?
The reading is m³ 609319.3079
